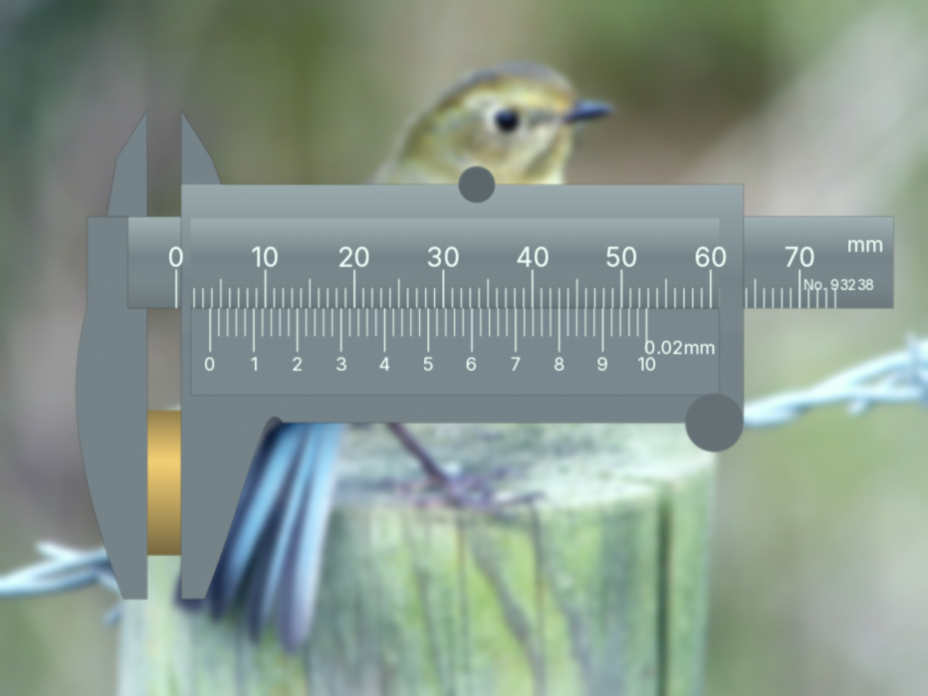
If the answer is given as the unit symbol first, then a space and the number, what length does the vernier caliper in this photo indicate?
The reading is mm 3.8
